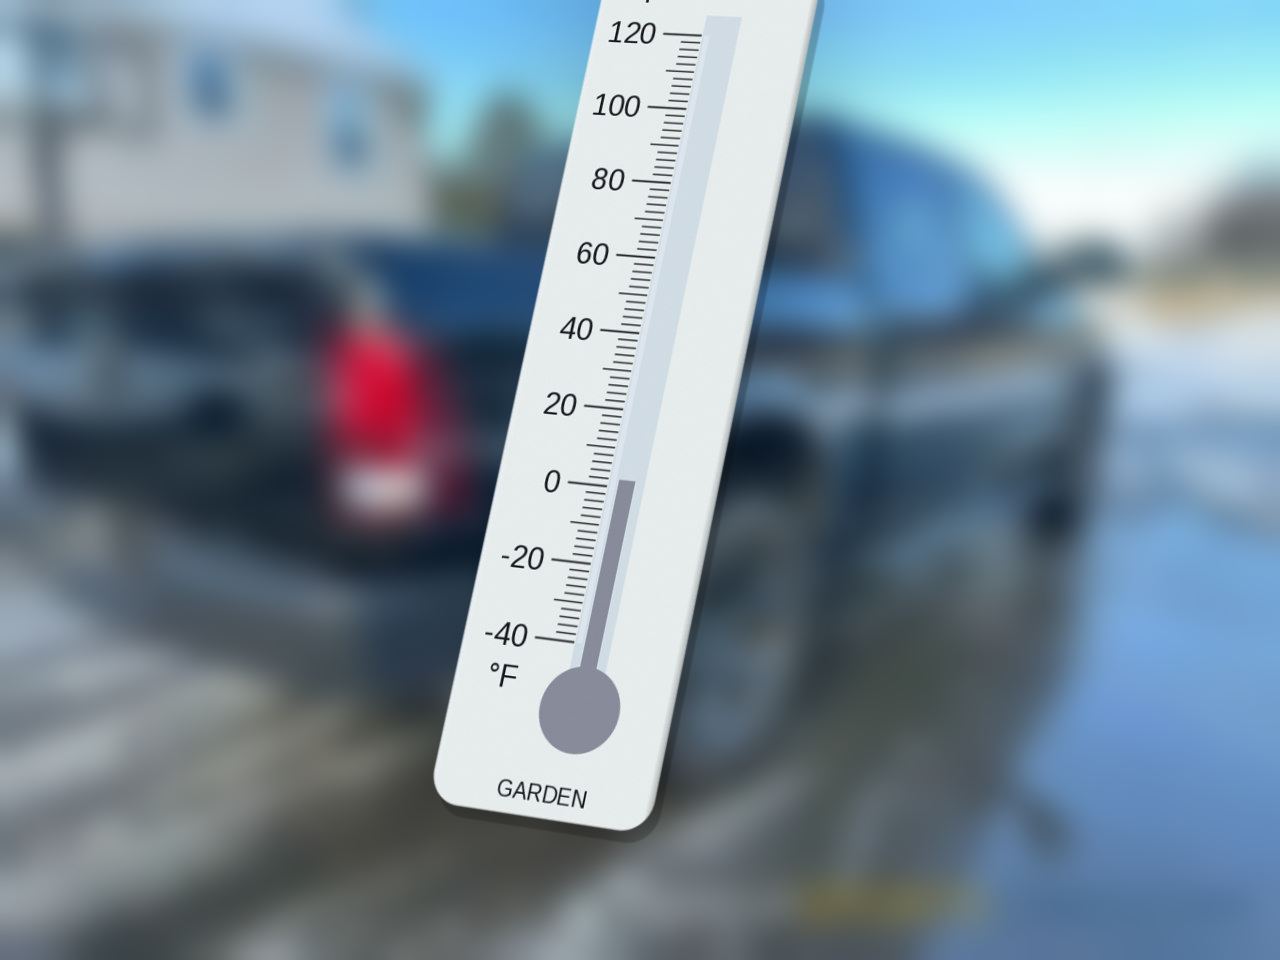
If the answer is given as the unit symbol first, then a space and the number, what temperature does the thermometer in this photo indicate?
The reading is °F 2
